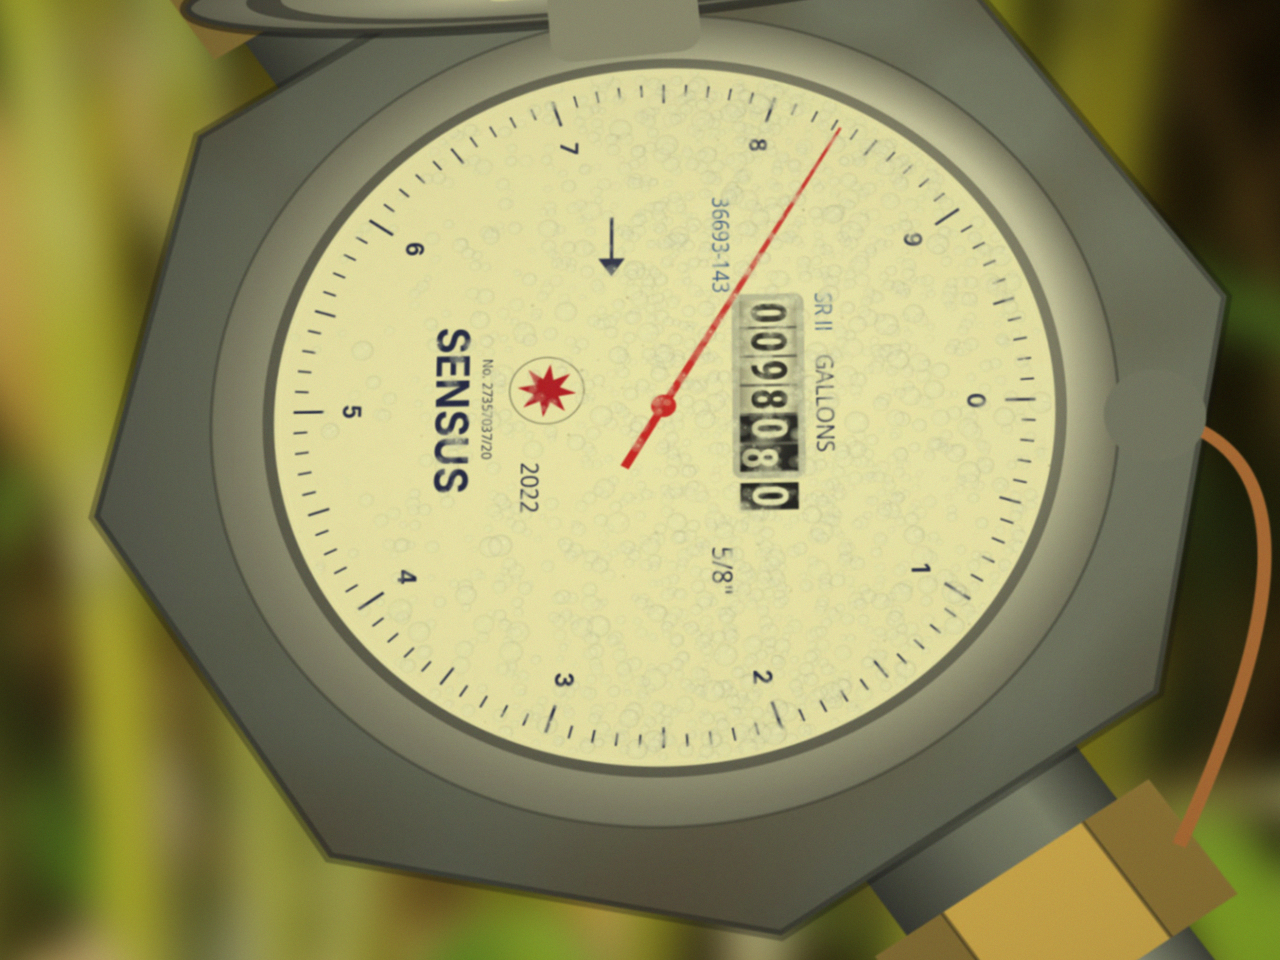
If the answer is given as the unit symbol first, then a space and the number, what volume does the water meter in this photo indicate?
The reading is gal 98078.3
